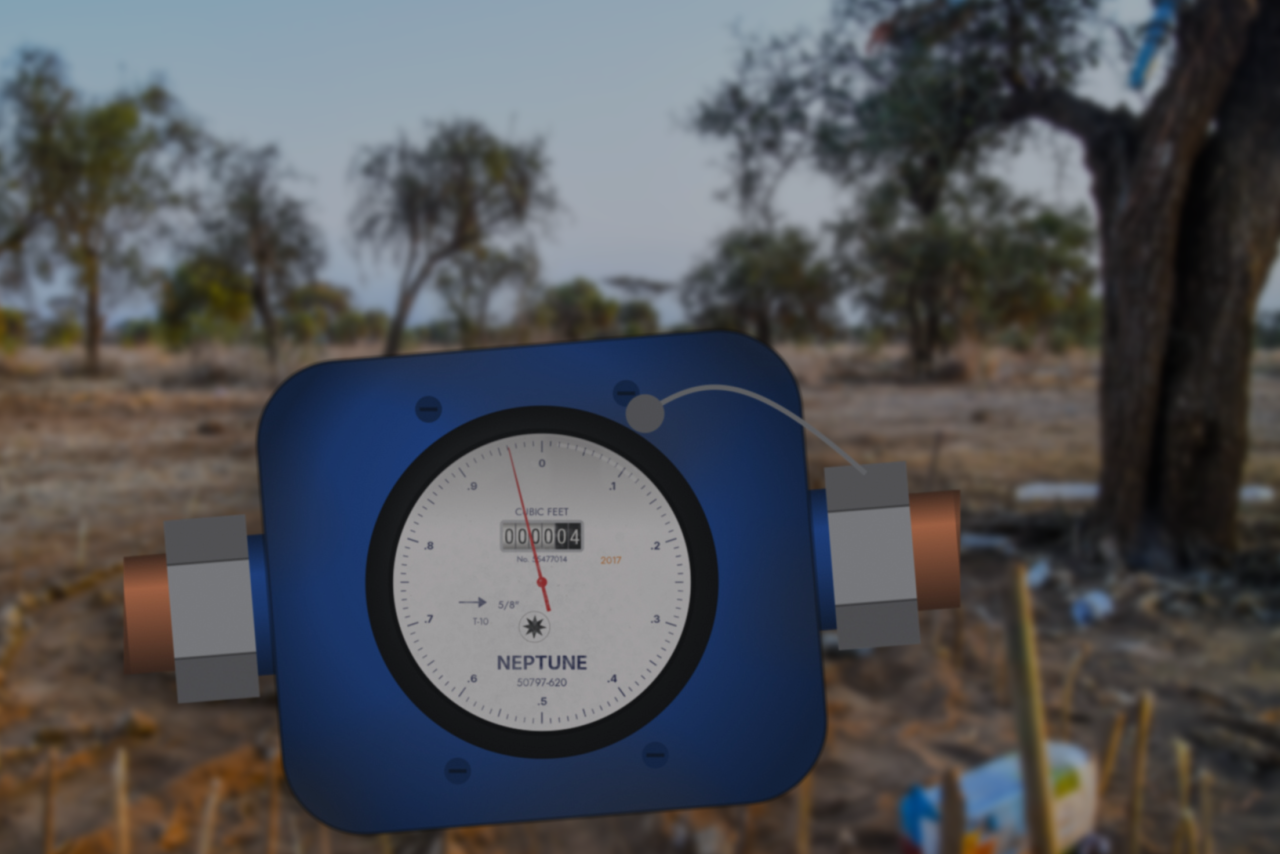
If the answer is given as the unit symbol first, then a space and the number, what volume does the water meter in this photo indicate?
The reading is ft³ 3.96
